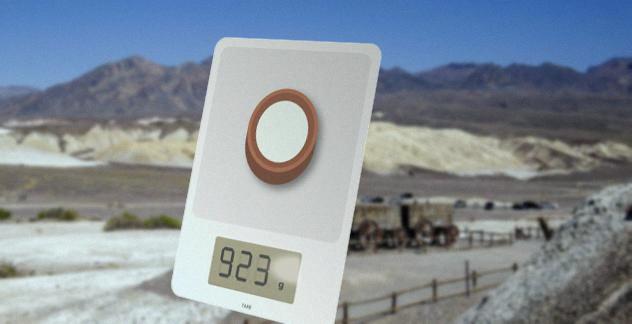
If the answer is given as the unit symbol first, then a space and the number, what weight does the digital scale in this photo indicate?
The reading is g 923
